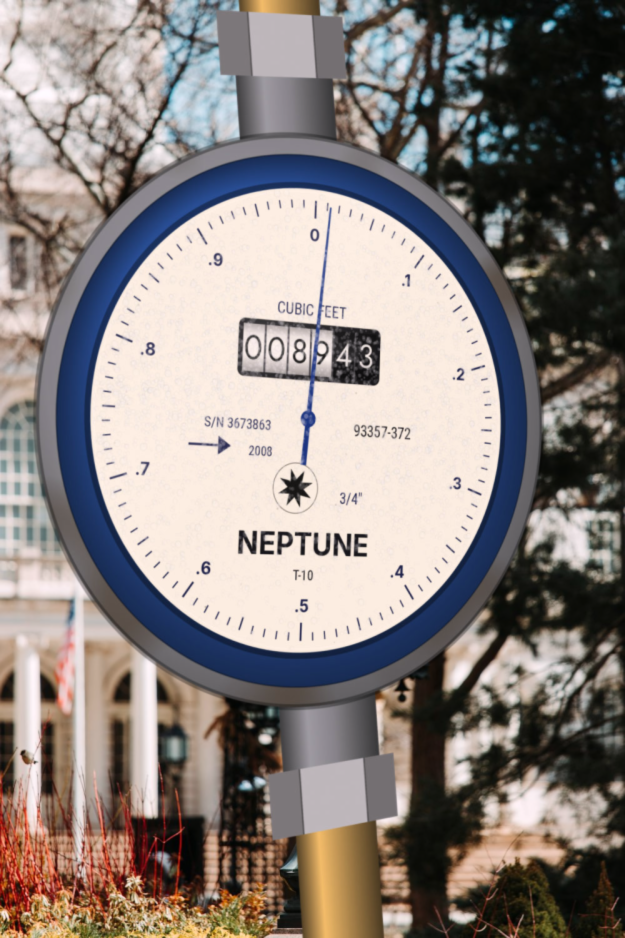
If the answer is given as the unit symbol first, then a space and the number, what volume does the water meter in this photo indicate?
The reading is ft³ 8943.01
